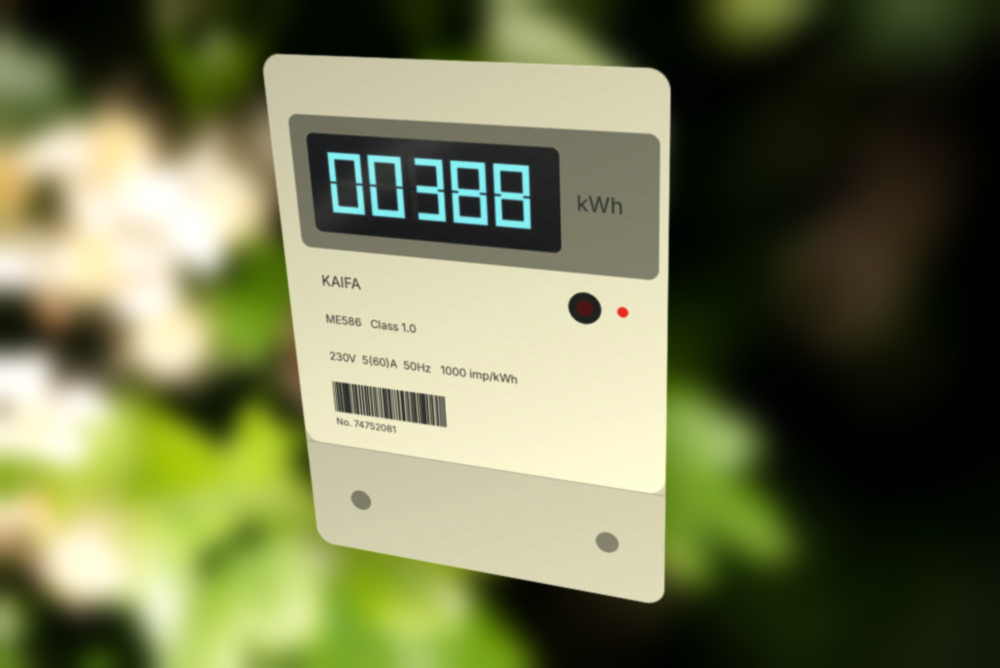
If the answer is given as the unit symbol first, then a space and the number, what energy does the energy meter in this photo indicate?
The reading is kWh 388
